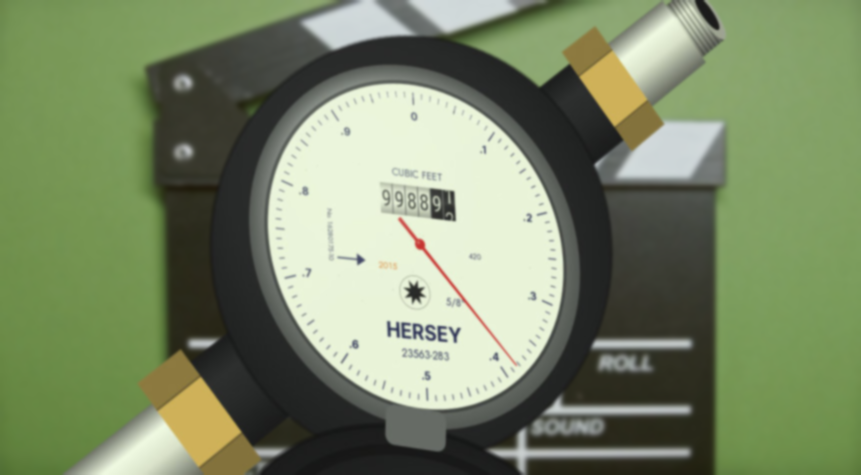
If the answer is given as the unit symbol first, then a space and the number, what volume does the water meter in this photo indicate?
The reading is ft³ 998891.38
